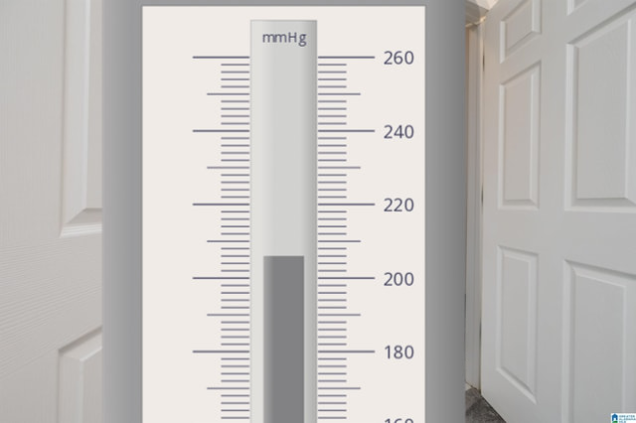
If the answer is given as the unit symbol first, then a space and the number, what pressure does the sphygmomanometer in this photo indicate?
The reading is mmHg 206
